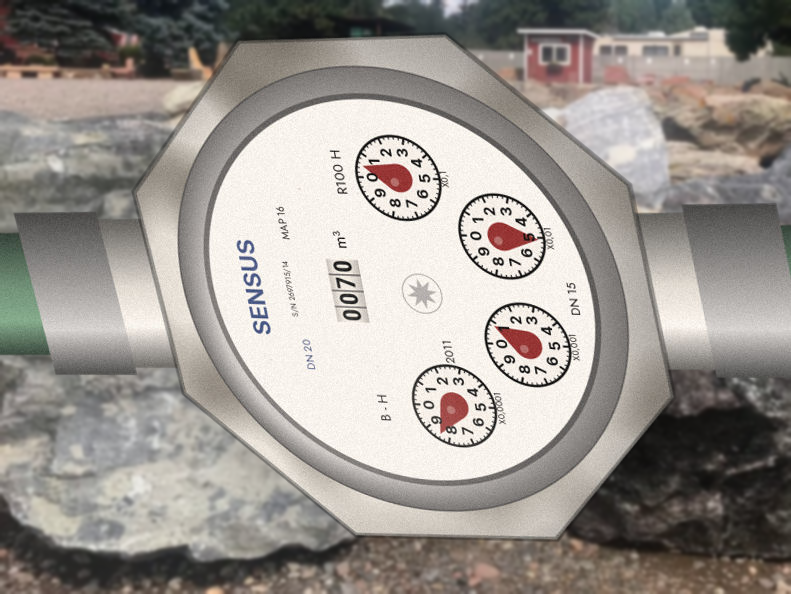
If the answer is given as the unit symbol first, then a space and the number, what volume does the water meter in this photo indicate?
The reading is m³ 70.0508
